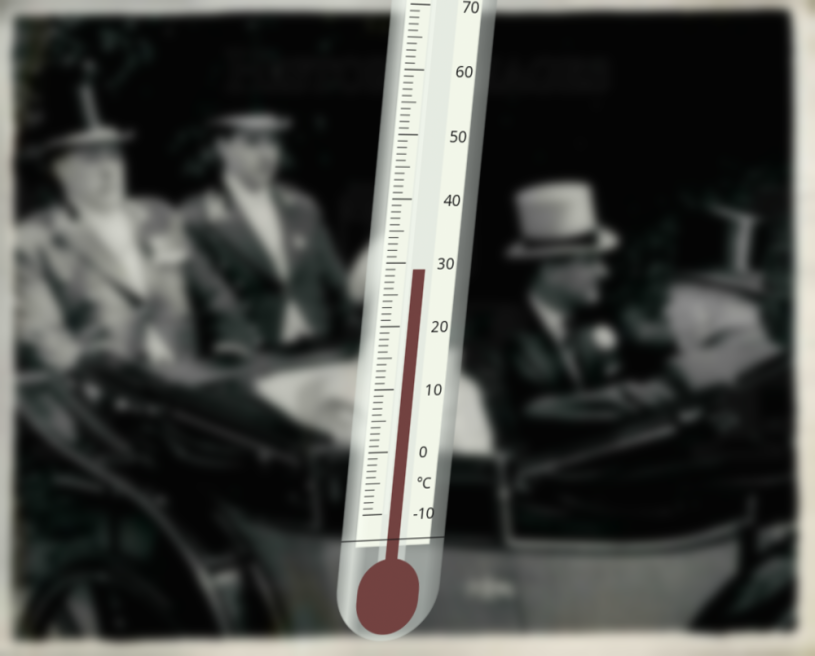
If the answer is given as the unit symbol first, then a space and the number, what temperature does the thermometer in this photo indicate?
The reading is °C 29
